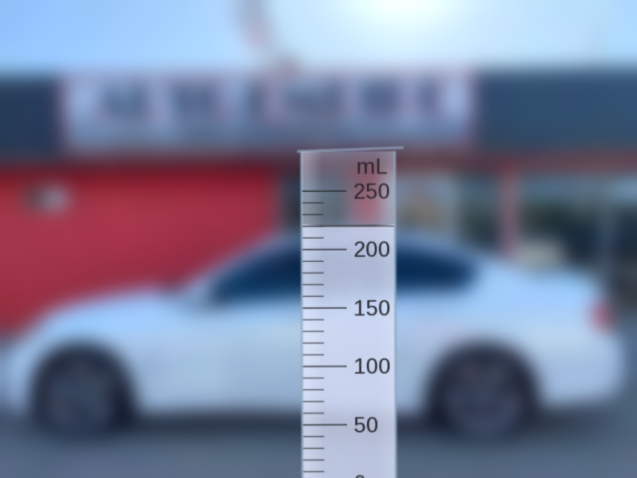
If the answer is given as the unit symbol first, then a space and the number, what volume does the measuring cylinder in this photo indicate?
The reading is mL 220
